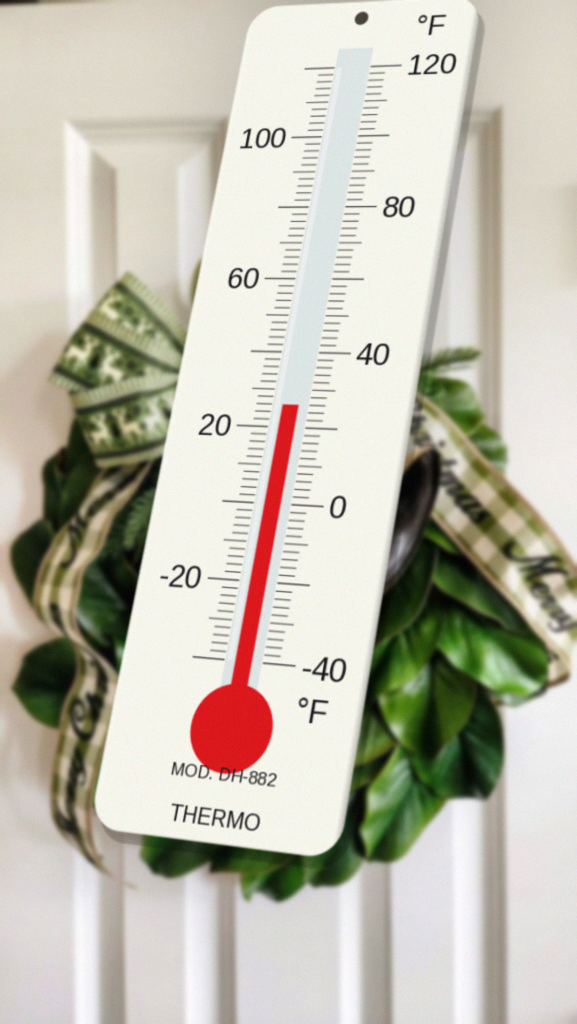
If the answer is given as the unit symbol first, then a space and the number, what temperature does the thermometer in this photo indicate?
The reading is °F 26
